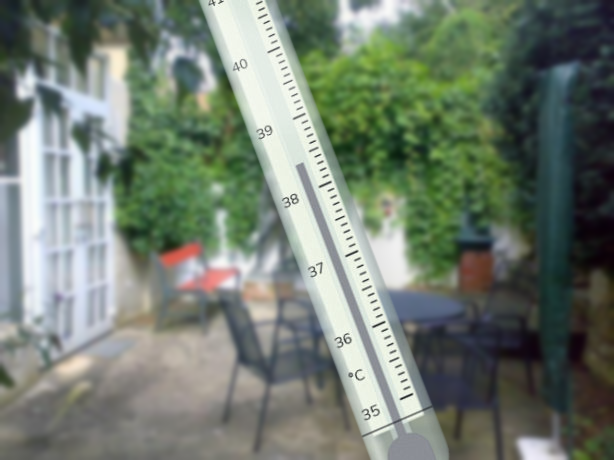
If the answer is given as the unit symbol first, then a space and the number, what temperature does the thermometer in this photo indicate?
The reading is °C 38.4
